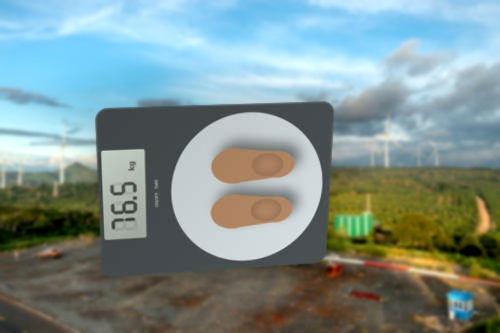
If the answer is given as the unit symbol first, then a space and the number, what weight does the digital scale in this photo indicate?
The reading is kg 76.5
